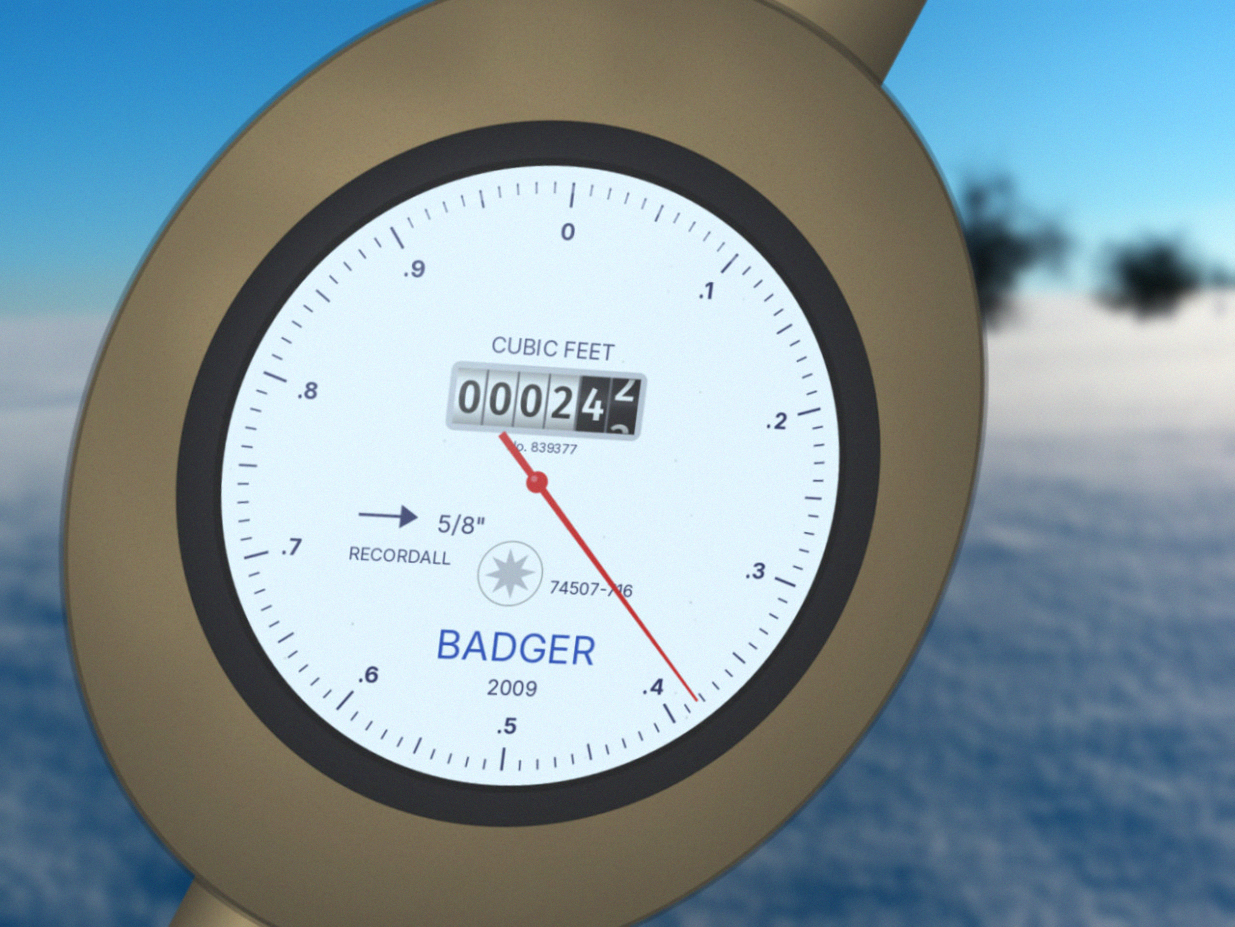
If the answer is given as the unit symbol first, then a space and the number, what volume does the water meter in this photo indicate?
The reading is ft³ 242.38
